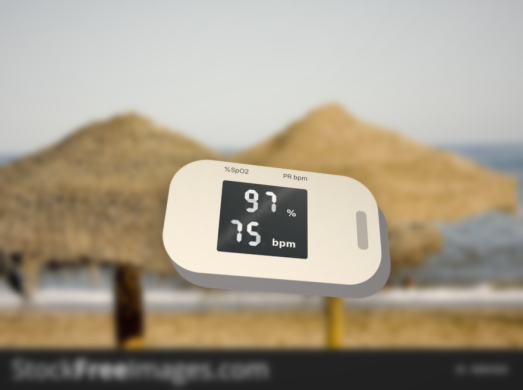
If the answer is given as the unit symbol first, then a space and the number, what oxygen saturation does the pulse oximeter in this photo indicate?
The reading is % 97
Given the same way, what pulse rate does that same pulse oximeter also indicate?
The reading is bpm 75
